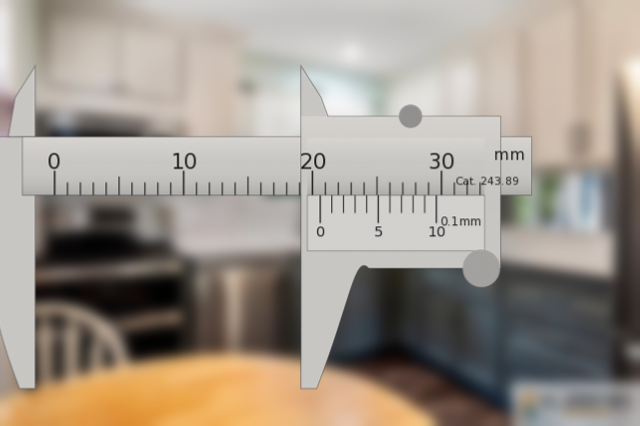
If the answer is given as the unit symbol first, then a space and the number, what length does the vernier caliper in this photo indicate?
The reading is mm 20.6
